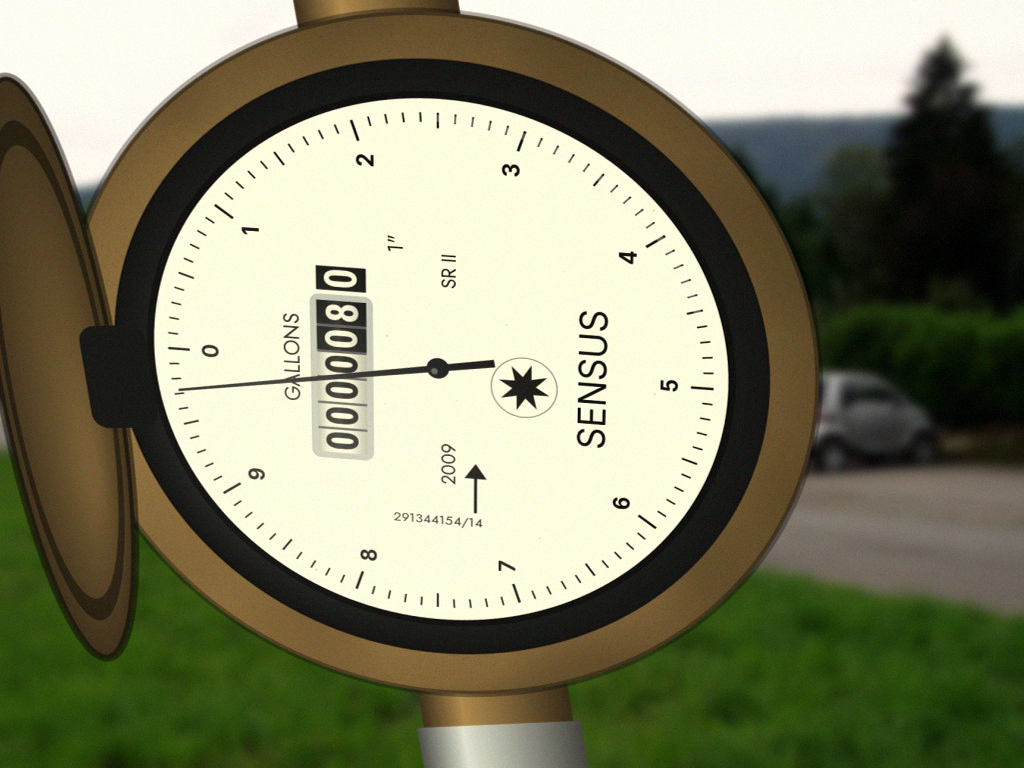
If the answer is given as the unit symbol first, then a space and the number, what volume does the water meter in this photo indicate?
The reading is gal 79.7
